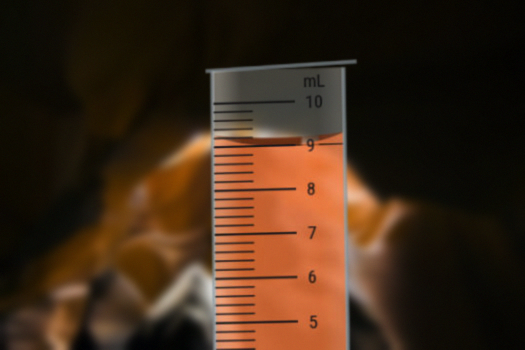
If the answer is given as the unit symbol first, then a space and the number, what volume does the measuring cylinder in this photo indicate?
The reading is mL 9
